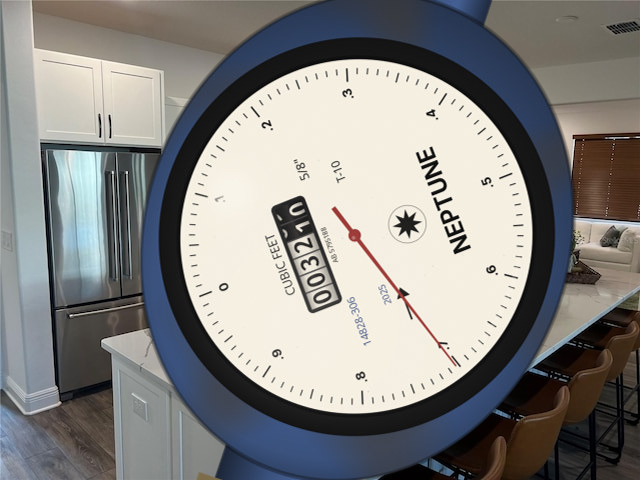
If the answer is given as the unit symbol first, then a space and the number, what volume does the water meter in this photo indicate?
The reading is ft³ 3209.70
